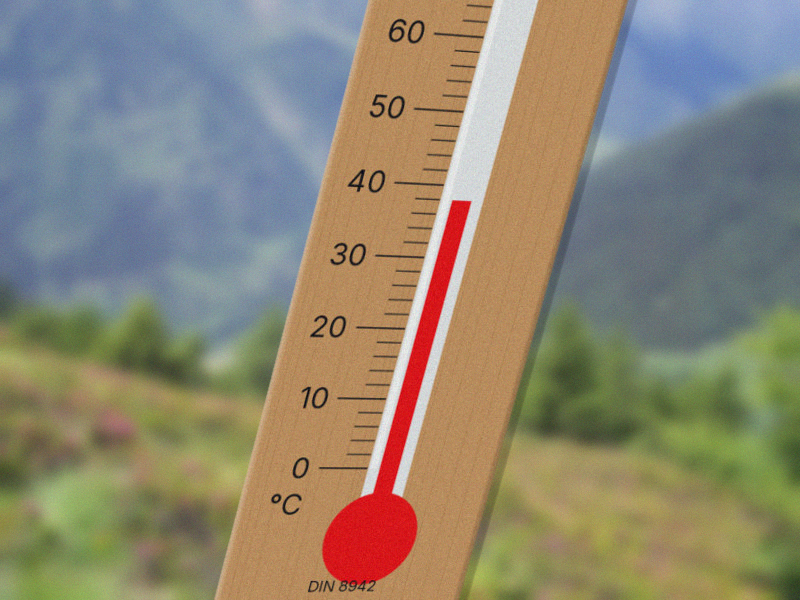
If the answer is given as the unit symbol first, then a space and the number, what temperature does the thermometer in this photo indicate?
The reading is °C 38
